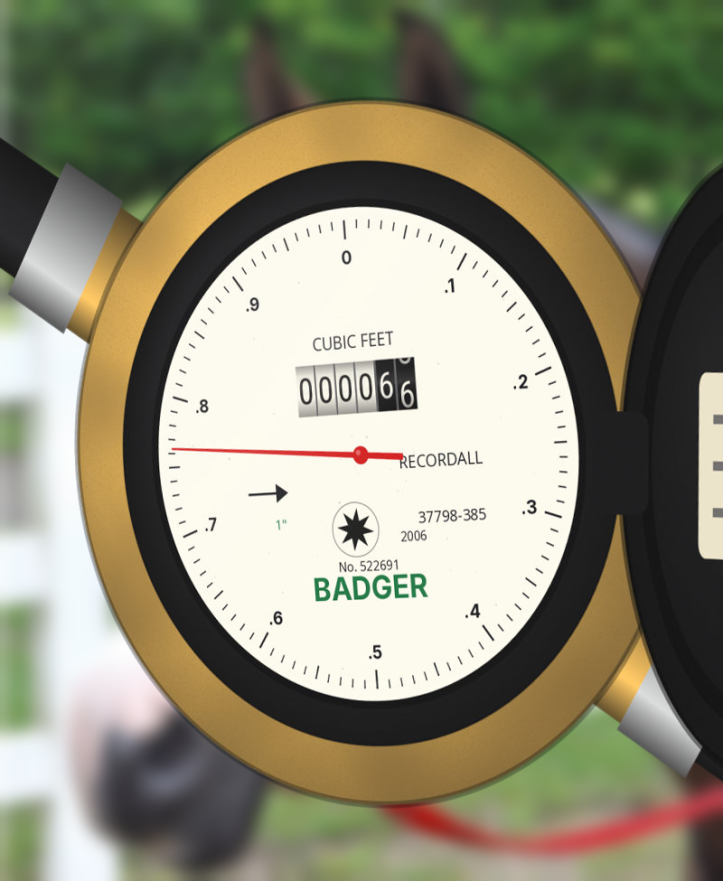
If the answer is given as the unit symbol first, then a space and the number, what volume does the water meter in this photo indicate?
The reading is ft³ 65.76
